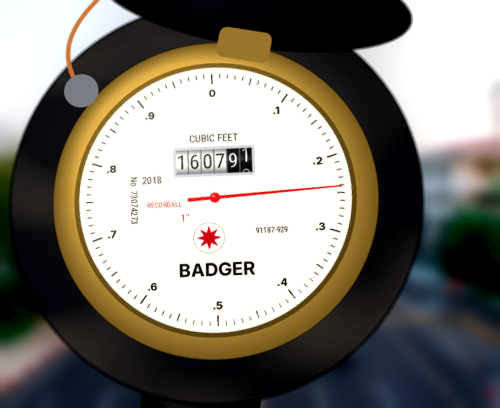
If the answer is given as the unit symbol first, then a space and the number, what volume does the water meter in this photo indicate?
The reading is ft³ 160791.24
